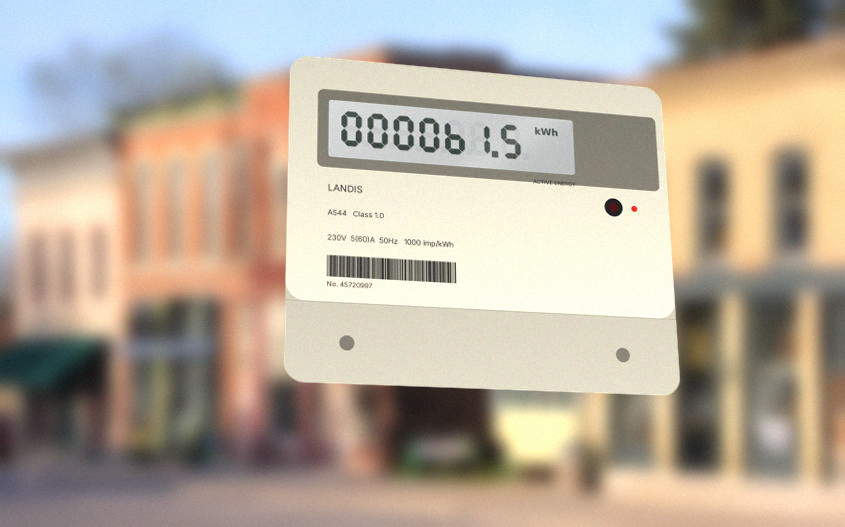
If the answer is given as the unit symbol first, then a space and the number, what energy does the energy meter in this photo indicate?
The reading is kWh 61.5
